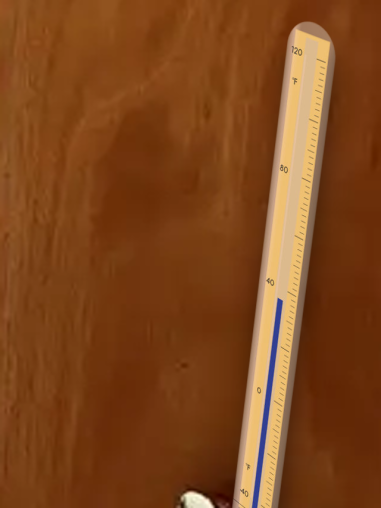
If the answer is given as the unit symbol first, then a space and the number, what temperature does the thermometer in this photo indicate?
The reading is °F 36
